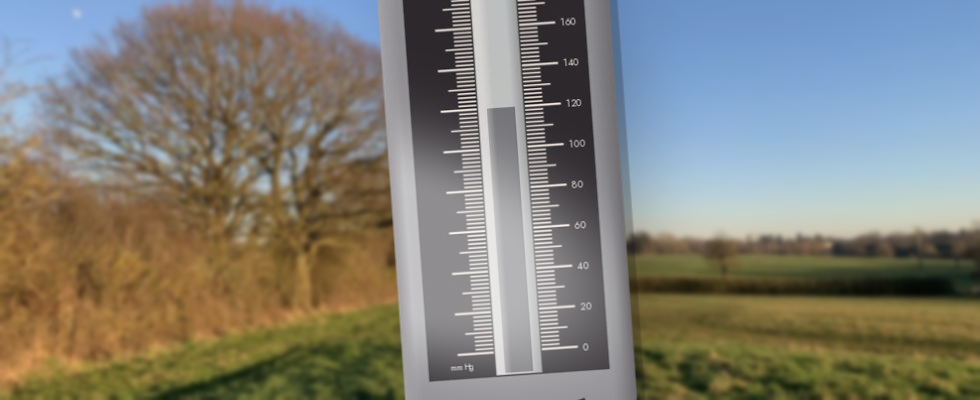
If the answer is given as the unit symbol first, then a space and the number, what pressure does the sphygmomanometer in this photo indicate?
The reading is mmHg 120
